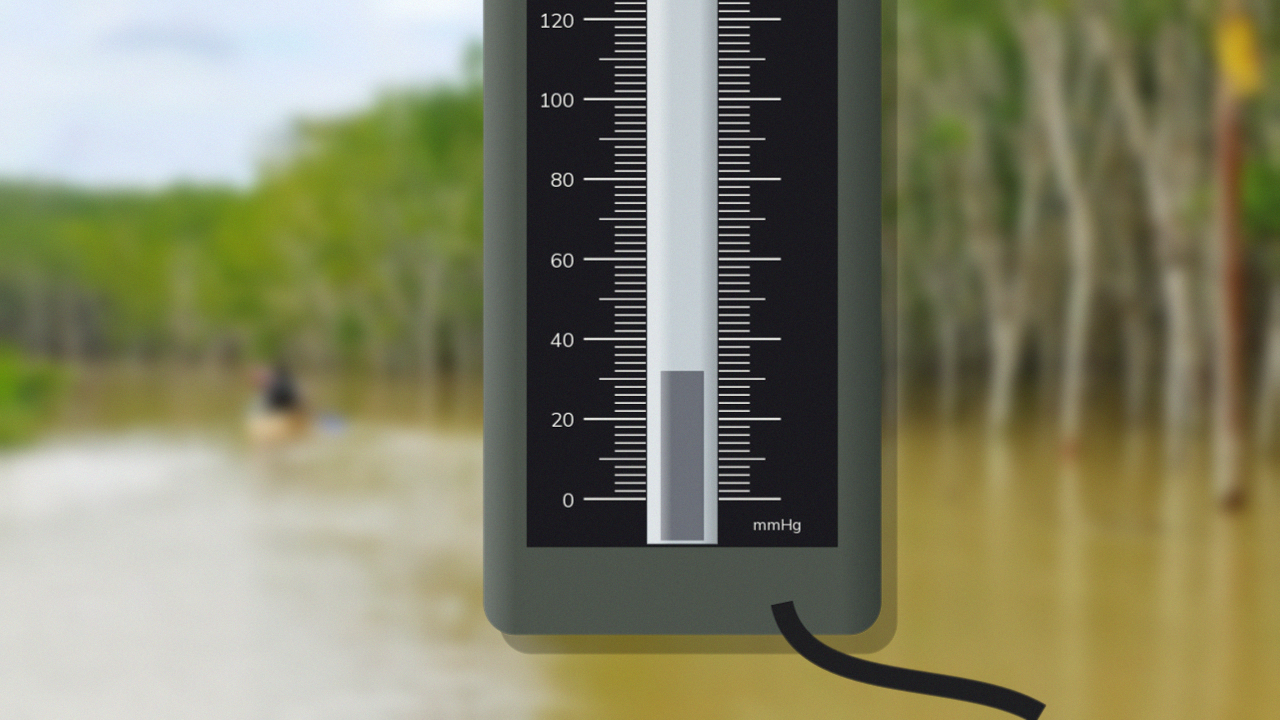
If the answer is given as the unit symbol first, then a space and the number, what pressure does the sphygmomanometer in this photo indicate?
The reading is mmHg 32
